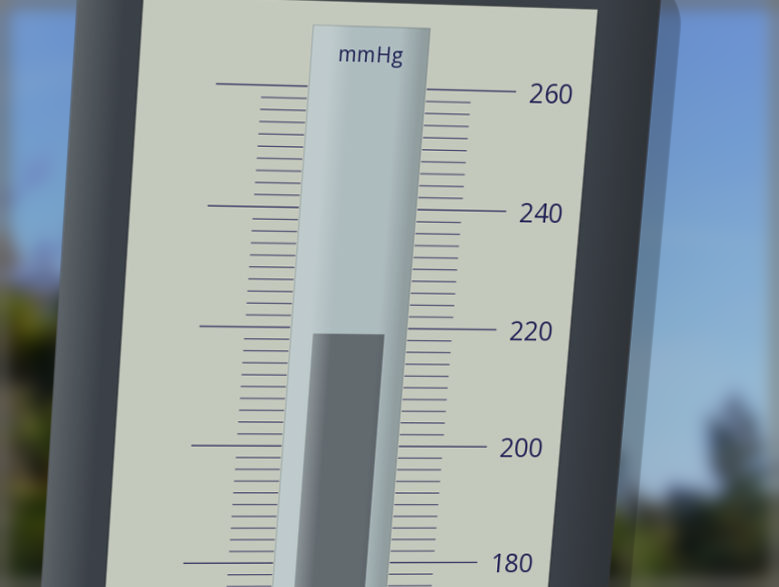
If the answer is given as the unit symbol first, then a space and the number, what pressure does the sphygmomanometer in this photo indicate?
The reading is mmHg 219
